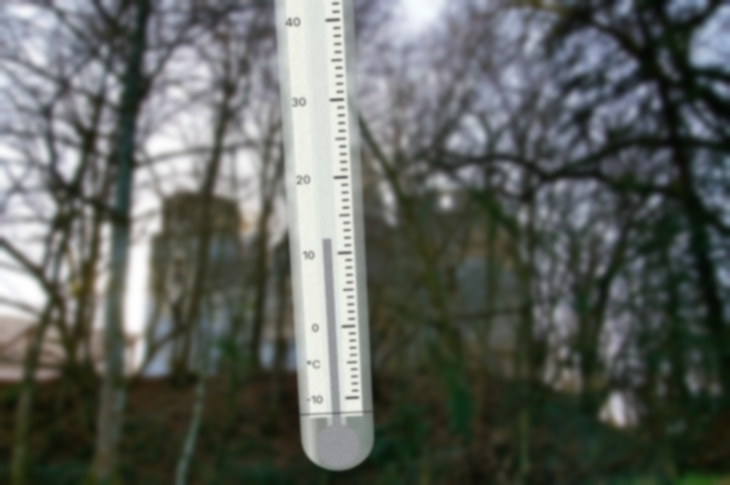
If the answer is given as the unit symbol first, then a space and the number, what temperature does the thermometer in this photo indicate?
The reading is °C 12
